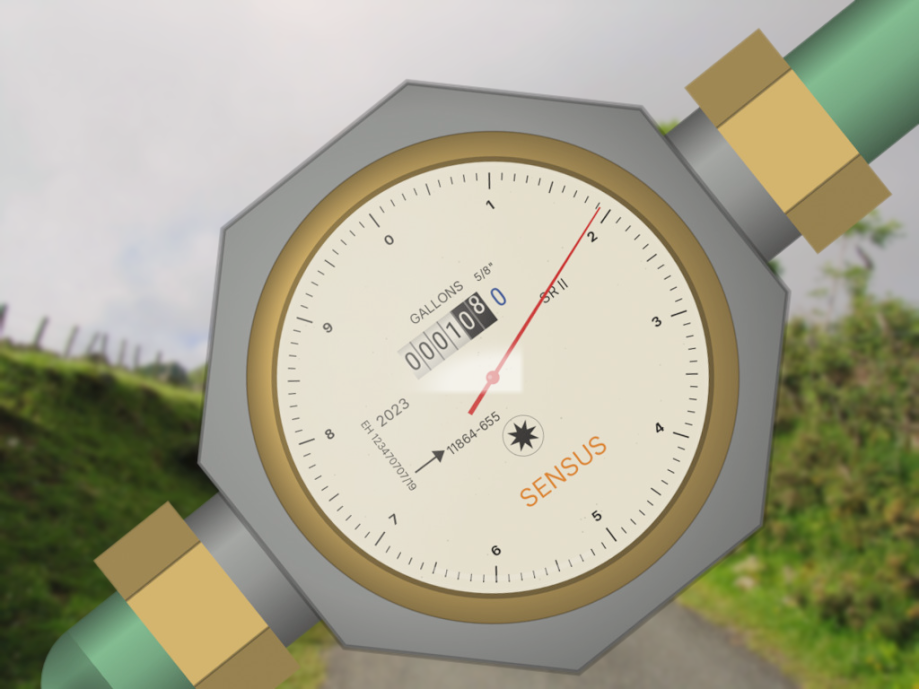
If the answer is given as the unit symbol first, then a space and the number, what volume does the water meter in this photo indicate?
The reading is gal 1081.9
